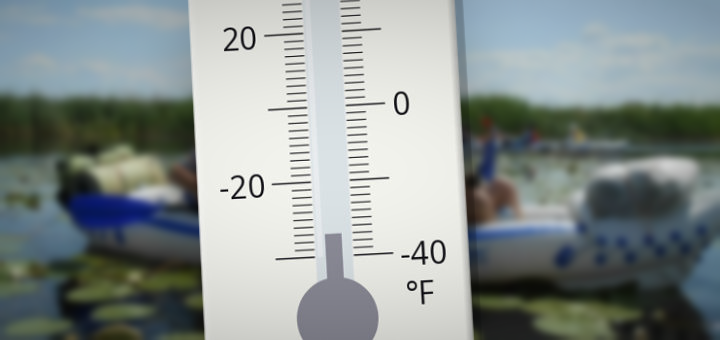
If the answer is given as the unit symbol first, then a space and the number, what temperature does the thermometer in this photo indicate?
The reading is °F -34
